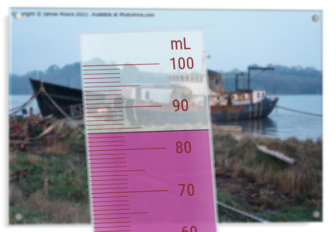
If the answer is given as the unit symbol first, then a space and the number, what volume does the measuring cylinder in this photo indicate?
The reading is mL 84
